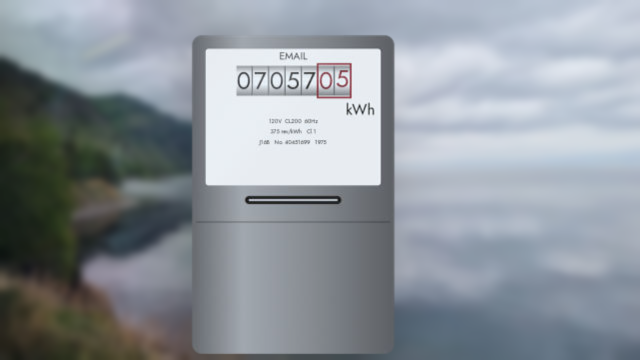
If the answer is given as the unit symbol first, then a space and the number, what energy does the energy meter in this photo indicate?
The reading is kWh 7057.05
